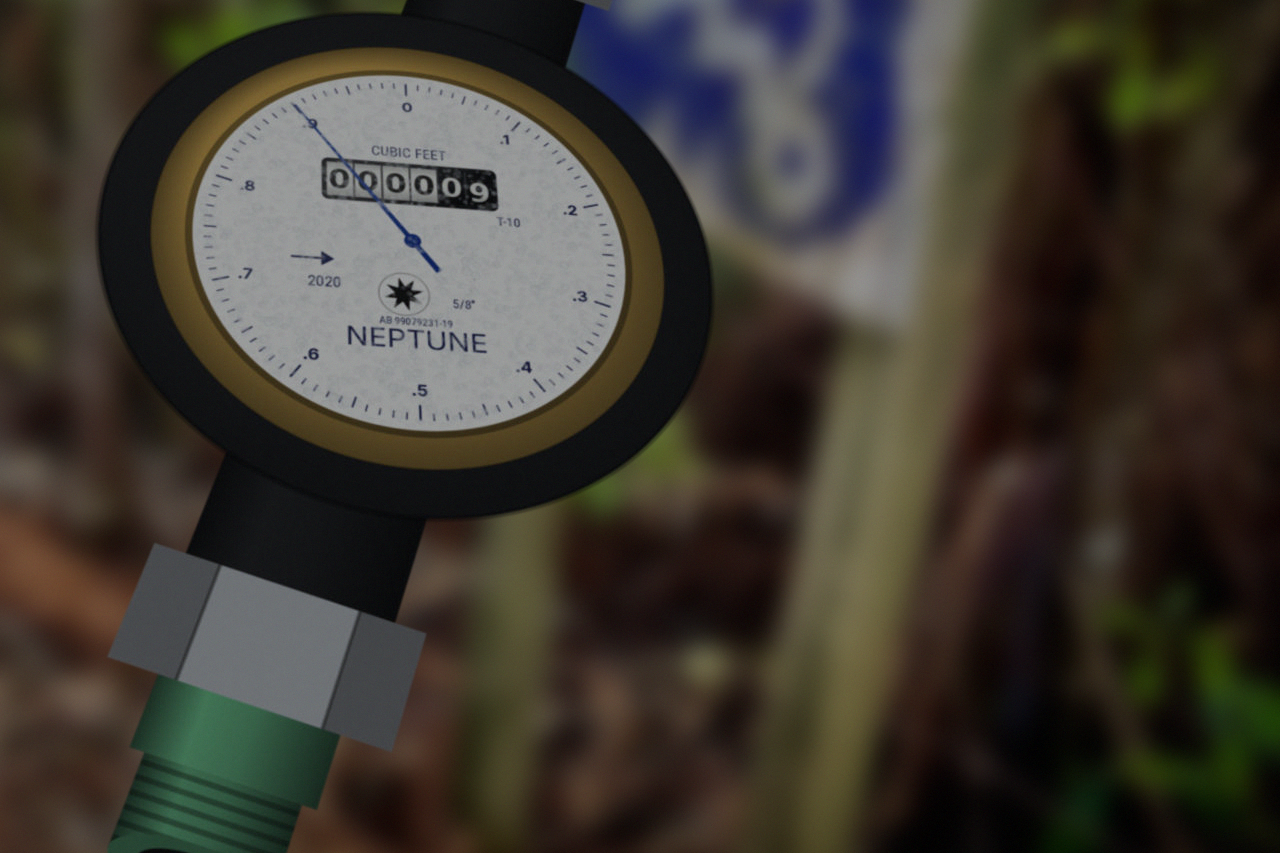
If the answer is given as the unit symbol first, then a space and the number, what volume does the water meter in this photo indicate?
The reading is ft³ 8.90
